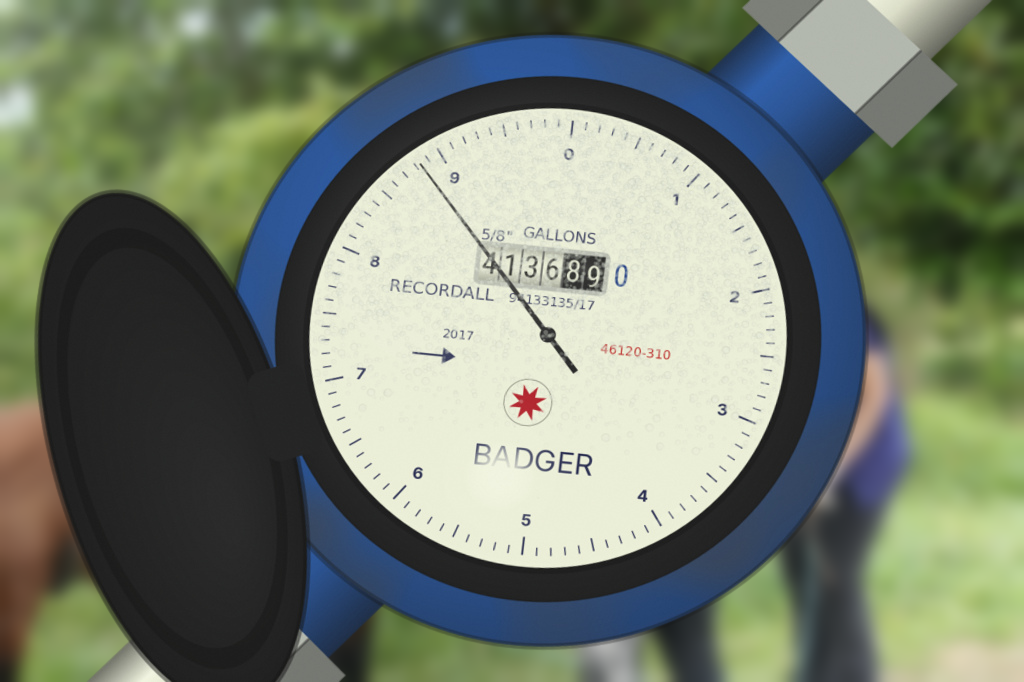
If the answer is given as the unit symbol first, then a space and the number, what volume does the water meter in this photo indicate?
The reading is gal 4136888.8
